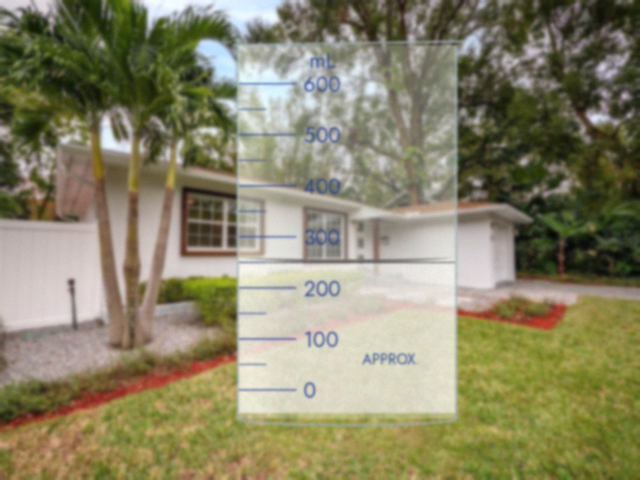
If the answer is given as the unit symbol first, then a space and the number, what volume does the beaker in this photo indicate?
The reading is mL 250
